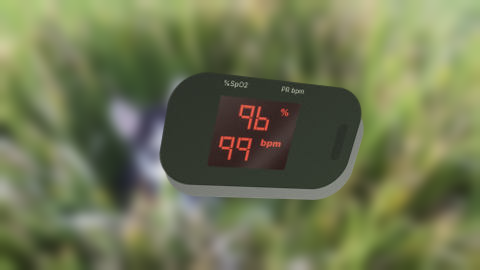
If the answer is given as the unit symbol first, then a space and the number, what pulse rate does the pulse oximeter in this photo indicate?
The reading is bpm 99
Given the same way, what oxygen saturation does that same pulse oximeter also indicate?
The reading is % 96
